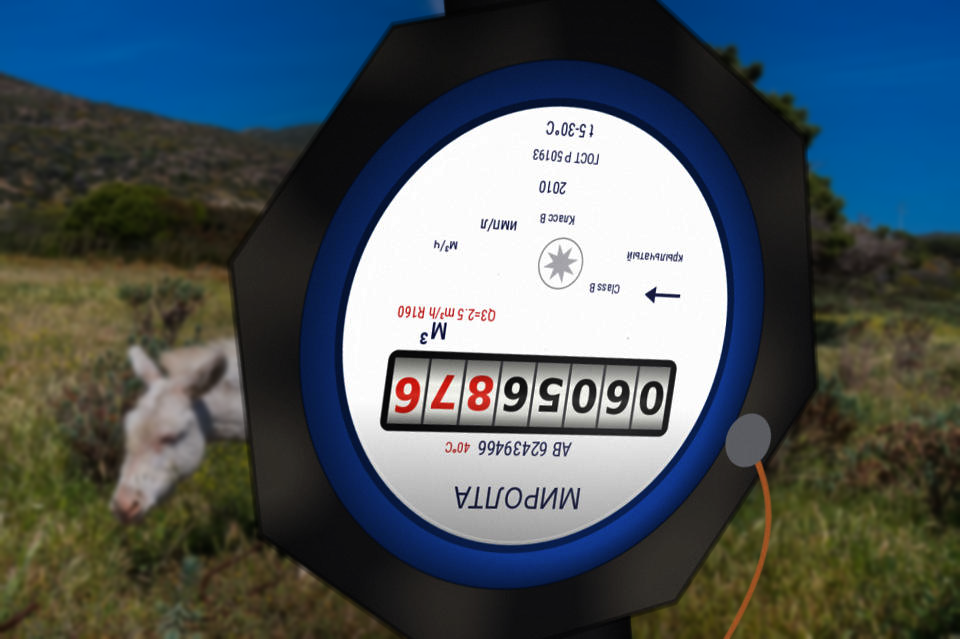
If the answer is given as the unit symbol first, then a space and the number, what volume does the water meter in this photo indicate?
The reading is m³ 6056.876
